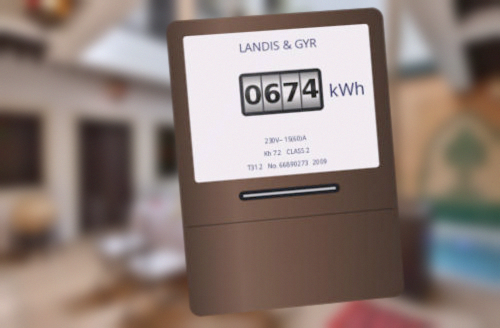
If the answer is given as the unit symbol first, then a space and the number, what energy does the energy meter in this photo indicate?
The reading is kWh 674
